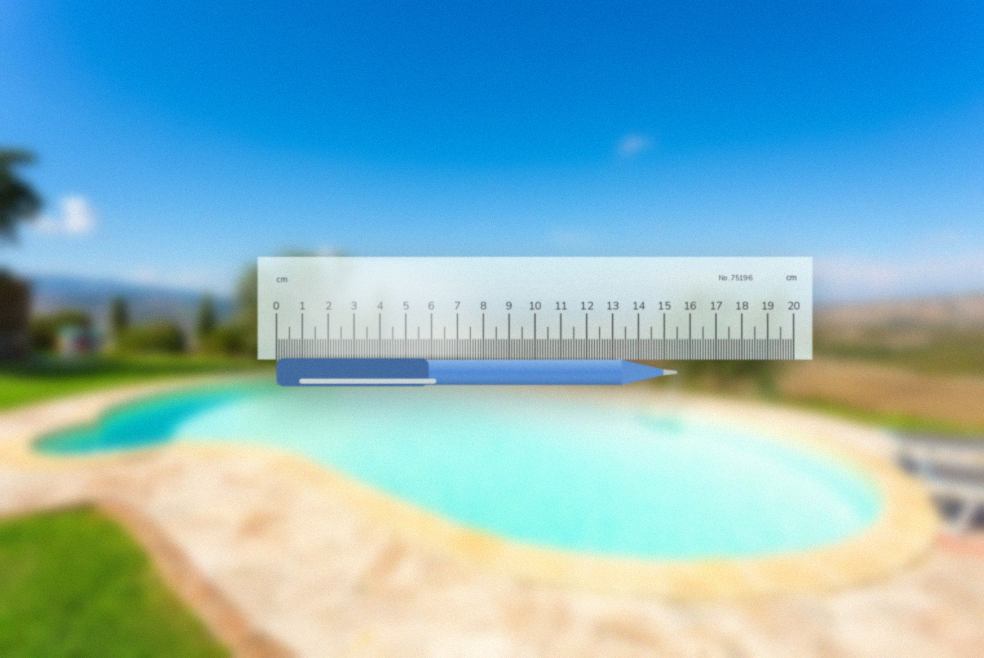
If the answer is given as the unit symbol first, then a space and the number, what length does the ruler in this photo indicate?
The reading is cm 15.5
